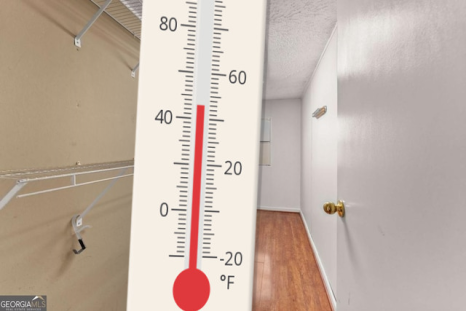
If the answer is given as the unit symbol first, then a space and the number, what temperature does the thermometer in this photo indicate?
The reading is °F 46
